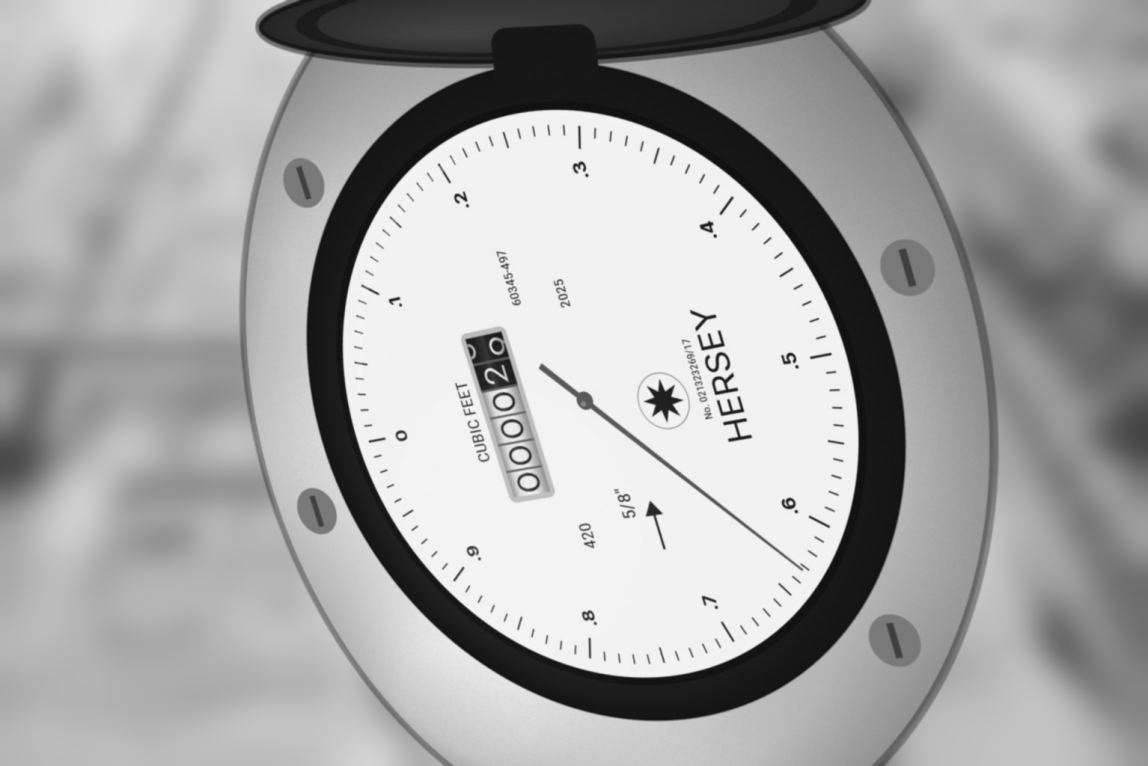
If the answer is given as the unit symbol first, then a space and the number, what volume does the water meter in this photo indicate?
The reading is ft³ 28.63
